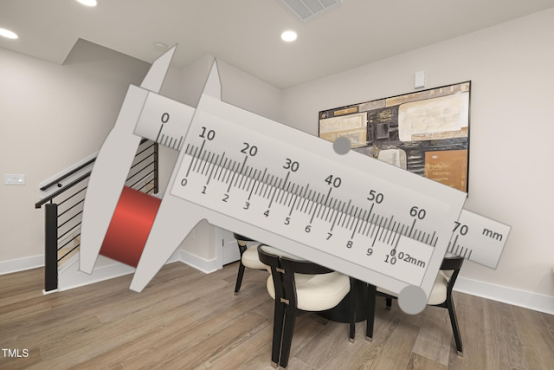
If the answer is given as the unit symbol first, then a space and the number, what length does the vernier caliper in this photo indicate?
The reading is mm 9.0
